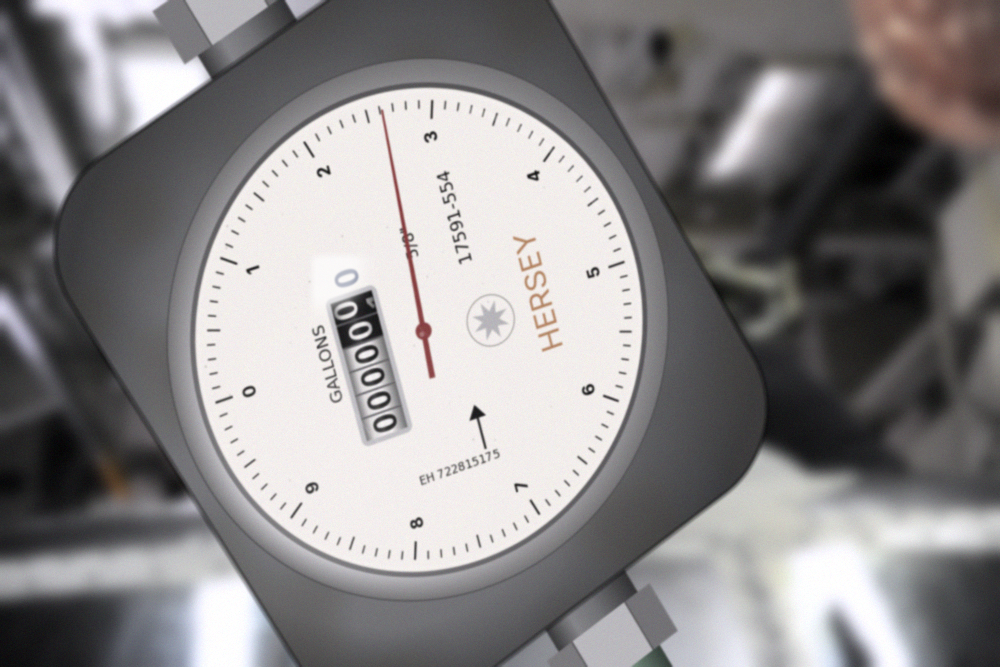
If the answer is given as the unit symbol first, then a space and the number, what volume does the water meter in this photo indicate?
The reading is gal 2.6
